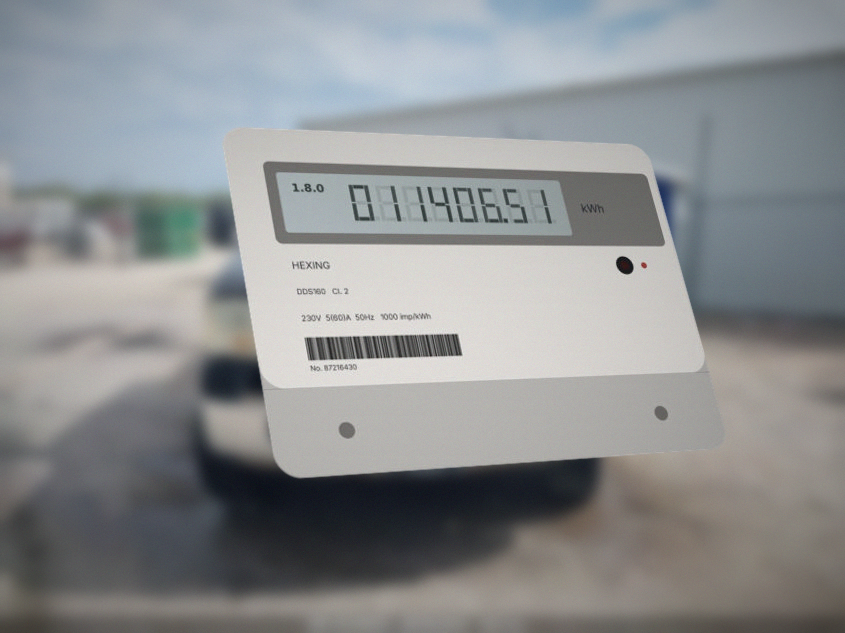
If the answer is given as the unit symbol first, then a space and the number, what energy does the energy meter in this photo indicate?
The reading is kWh 11406.51
